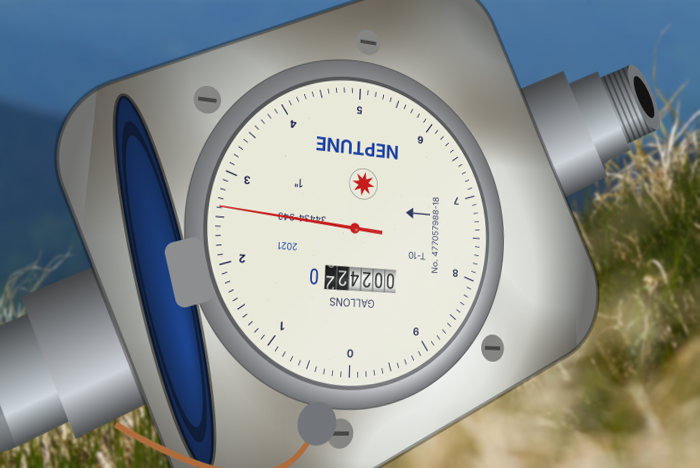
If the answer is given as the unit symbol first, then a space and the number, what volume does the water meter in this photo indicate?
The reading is gal 24222.6
